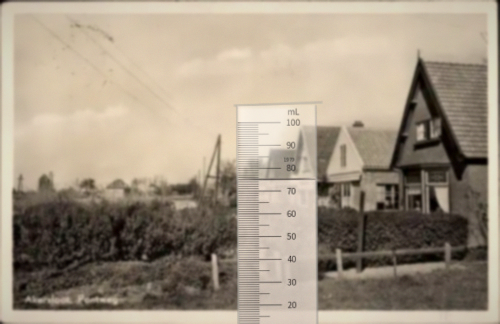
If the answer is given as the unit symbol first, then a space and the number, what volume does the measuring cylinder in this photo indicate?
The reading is mL 75
